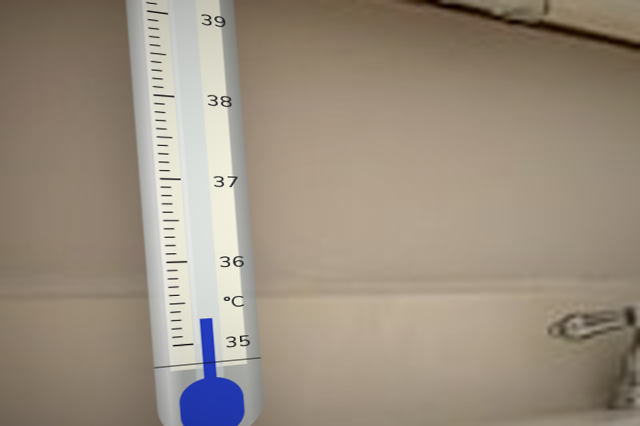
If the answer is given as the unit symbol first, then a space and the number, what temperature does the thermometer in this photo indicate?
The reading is °C 35.3
